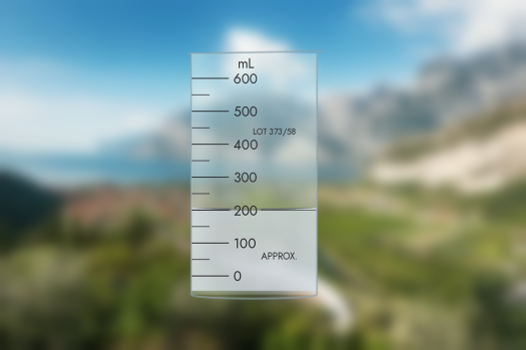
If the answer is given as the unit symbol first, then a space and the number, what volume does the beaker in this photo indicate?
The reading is mL 200
